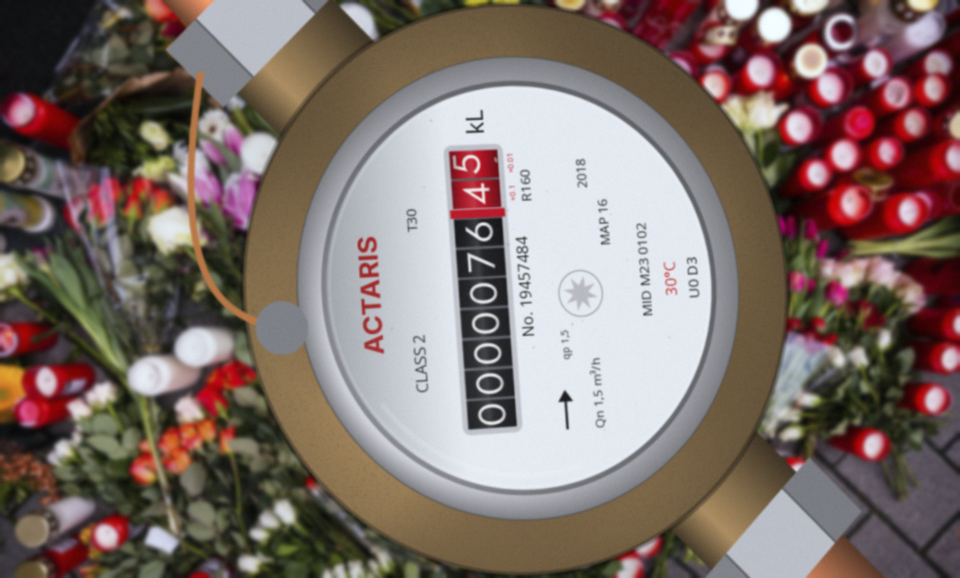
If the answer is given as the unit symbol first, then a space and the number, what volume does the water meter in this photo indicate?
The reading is kL 76.45
